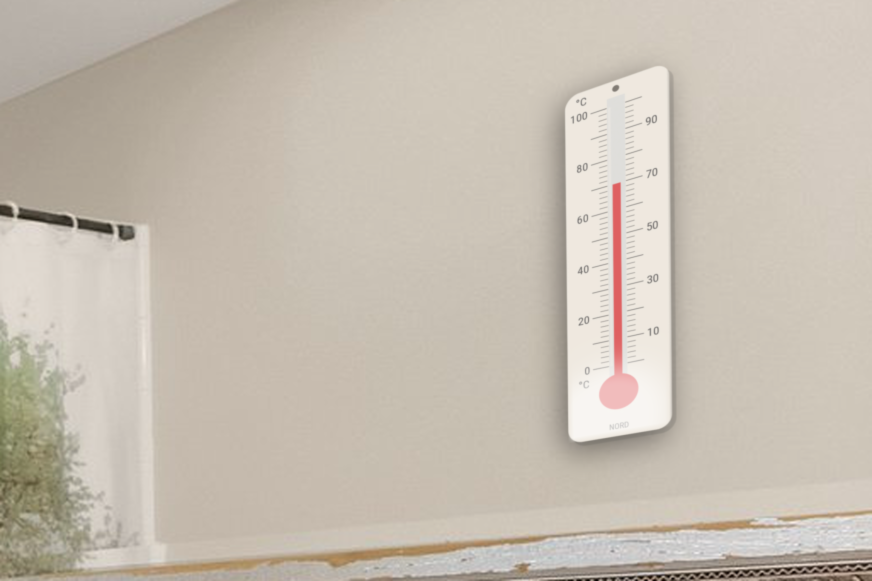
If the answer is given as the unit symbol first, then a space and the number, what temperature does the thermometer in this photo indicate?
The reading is °C 70
